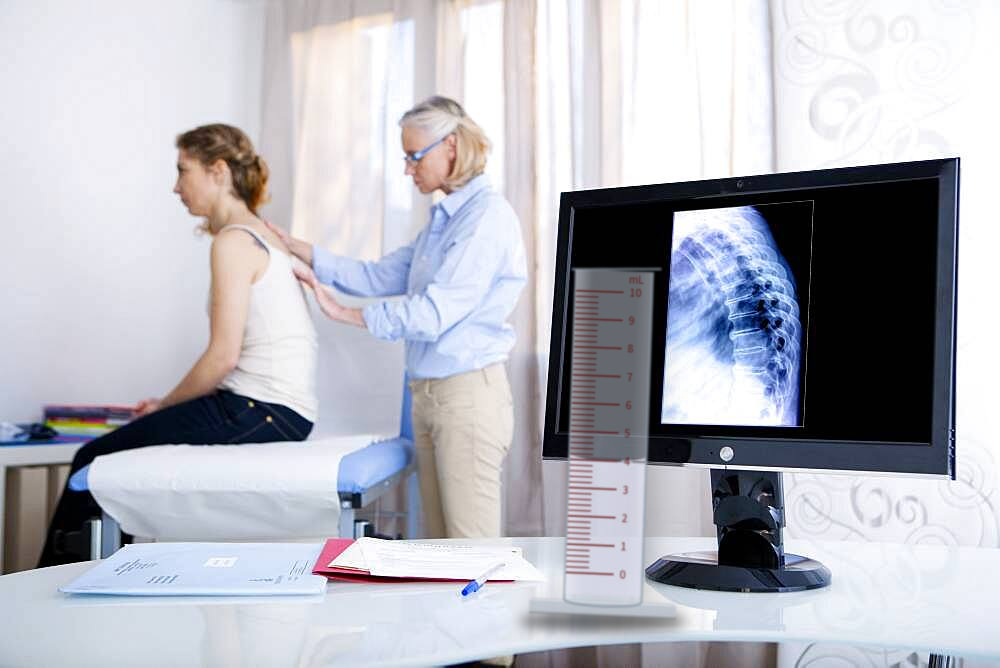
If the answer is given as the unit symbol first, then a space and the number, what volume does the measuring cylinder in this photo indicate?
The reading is mL 4
